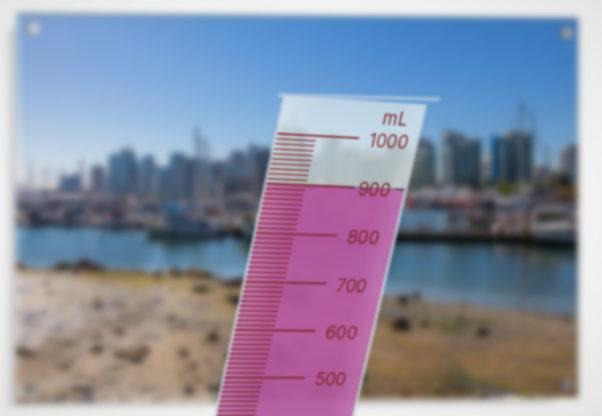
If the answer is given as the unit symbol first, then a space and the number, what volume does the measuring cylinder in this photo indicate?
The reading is mL 900
